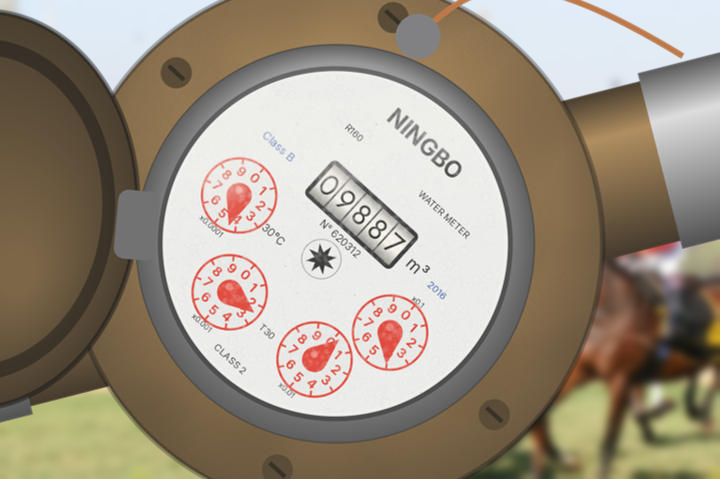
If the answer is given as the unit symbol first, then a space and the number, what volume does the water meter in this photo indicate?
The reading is m³ 9887.4024
